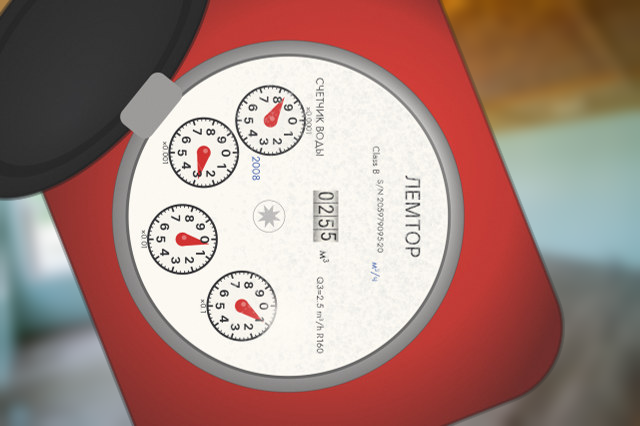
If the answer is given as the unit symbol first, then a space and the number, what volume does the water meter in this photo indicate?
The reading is m³ 255.1028
